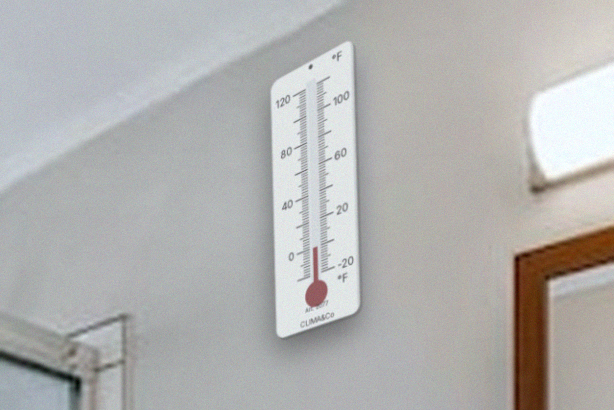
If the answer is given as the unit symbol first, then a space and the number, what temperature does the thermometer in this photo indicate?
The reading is °F 0
